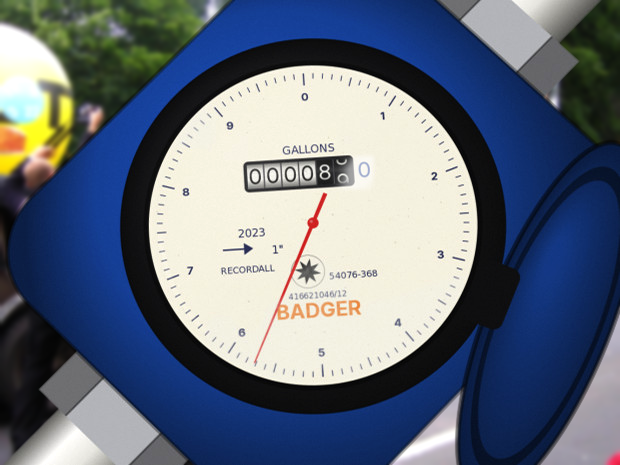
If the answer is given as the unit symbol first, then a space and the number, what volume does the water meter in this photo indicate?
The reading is gal 885.7
